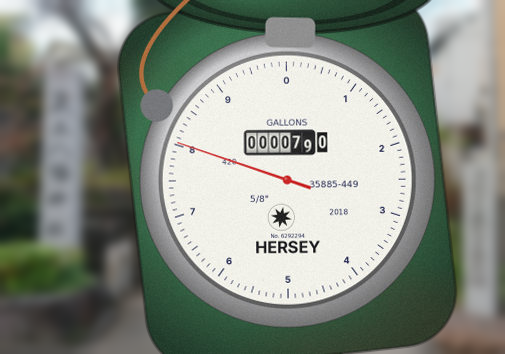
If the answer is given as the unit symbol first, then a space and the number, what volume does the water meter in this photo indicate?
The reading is gal 788.0
